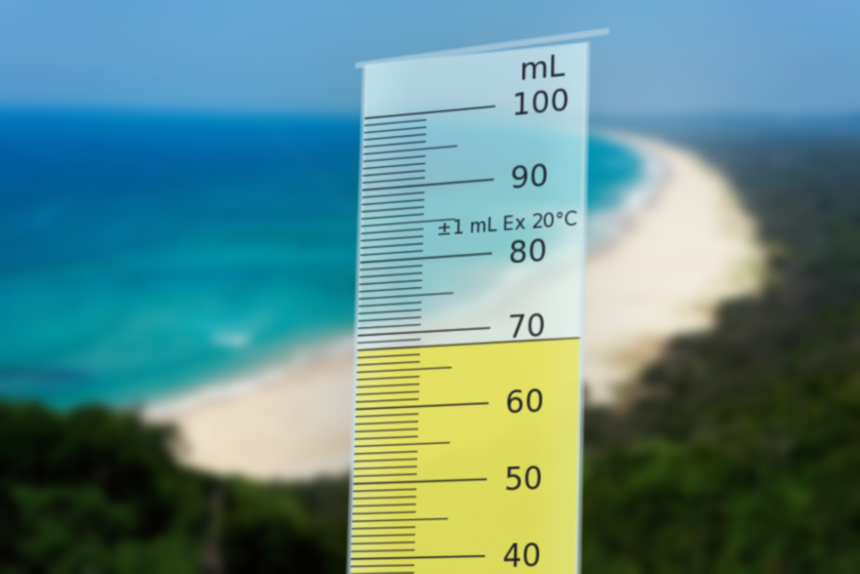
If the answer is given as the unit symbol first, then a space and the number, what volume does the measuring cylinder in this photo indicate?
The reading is mL 68
